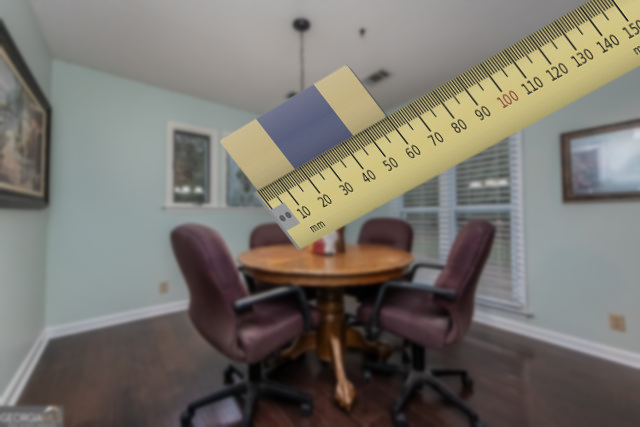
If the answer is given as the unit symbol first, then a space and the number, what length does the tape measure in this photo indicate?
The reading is mm 60
